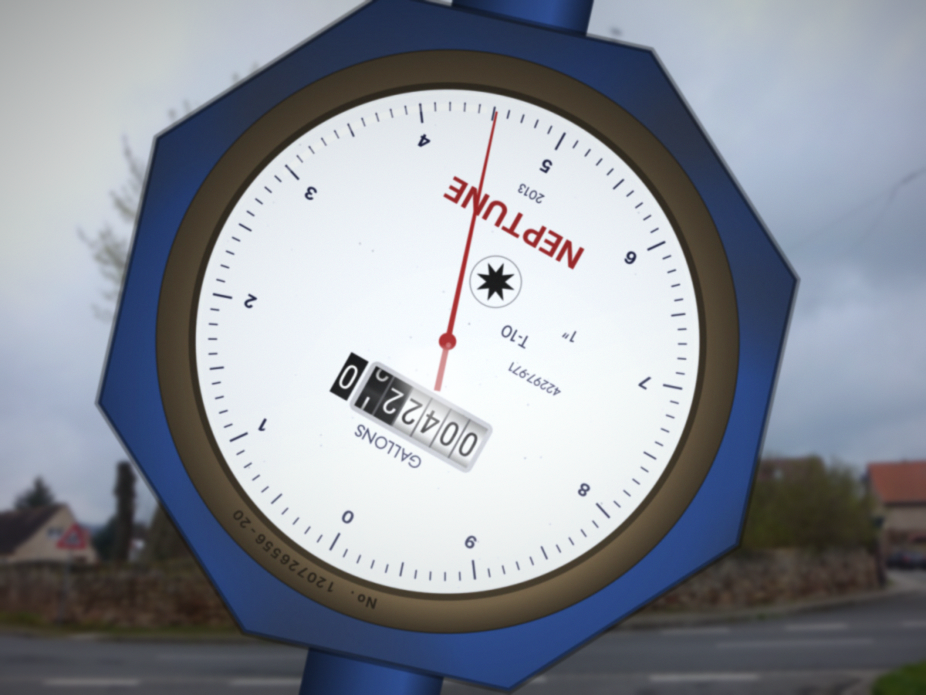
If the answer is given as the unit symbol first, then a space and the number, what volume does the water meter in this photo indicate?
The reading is gal 42214.5
